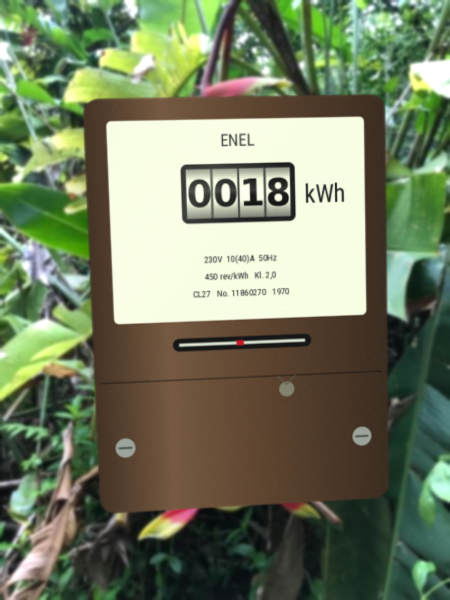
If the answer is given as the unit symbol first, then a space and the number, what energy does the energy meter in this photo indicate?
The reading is kWh 18
